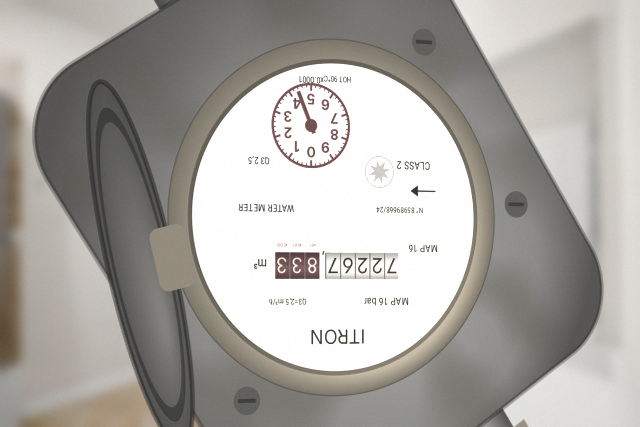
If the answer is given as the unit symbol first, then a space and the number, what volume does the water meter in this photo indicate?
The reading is m³ 72267.8334
